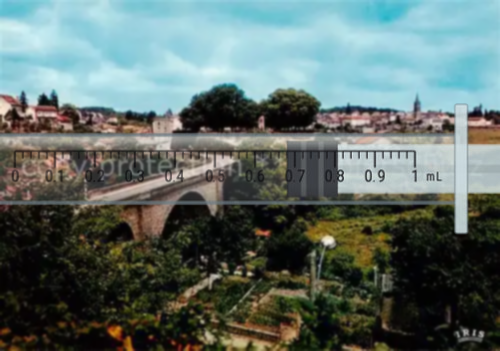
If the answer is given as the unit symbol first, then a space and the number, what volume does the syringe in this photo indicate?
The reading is mL 0.68
